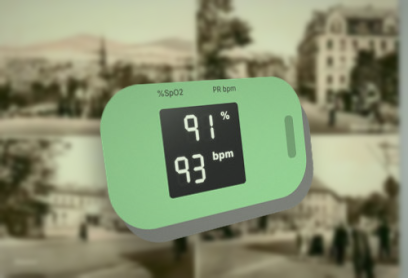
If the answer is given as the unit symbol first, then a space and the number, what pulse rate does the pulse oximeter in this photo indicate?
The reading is bpm 93
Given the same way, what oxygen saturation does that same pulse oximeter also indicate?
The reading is % 91
